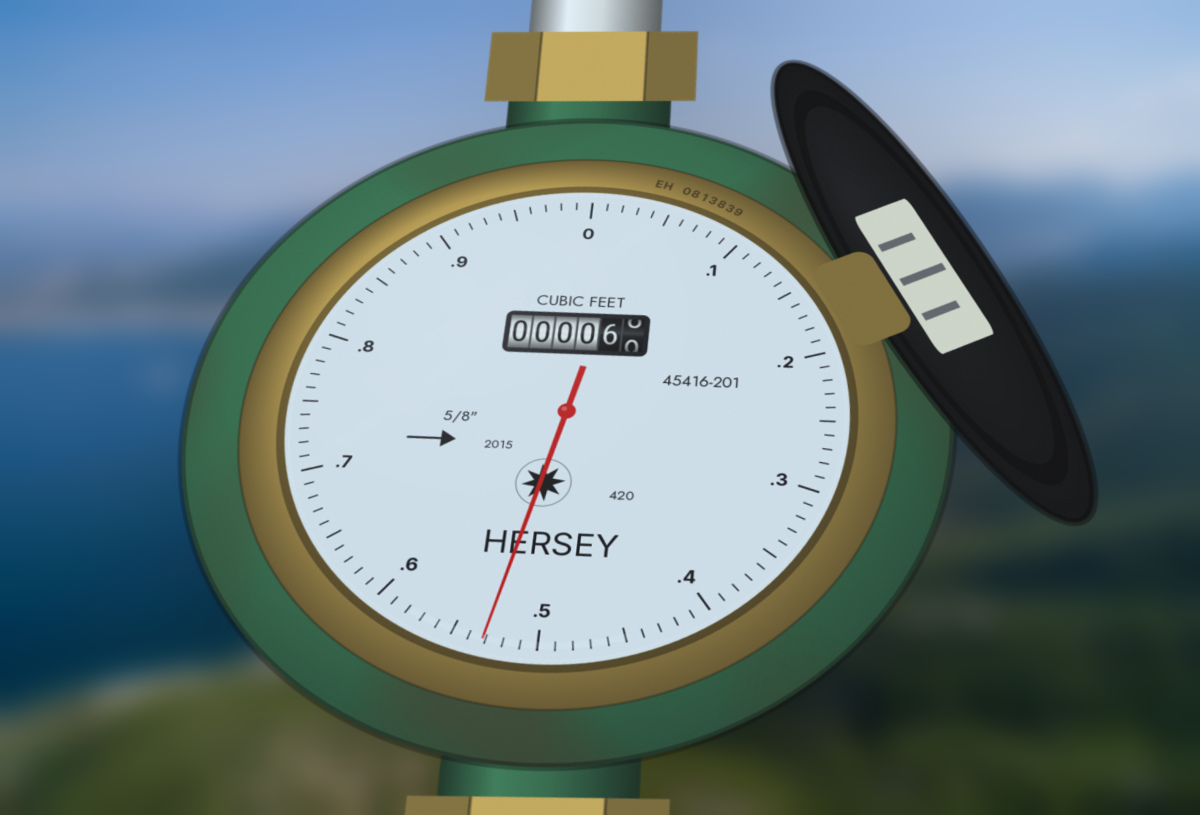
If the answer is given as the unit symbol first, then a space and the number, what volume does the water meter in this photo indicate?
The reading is ft³ 68.53
